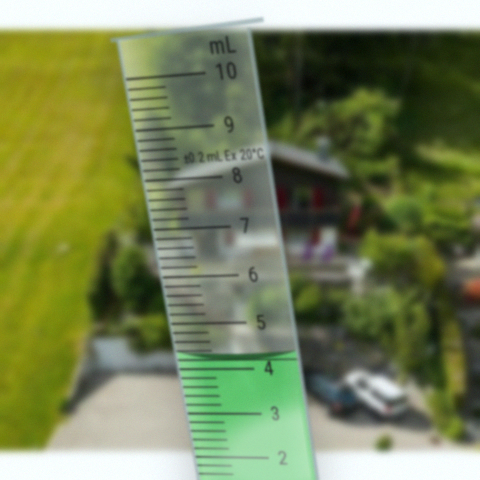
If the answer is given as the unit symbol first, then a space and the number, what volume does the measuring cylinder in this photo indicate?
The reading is mL 4.2
